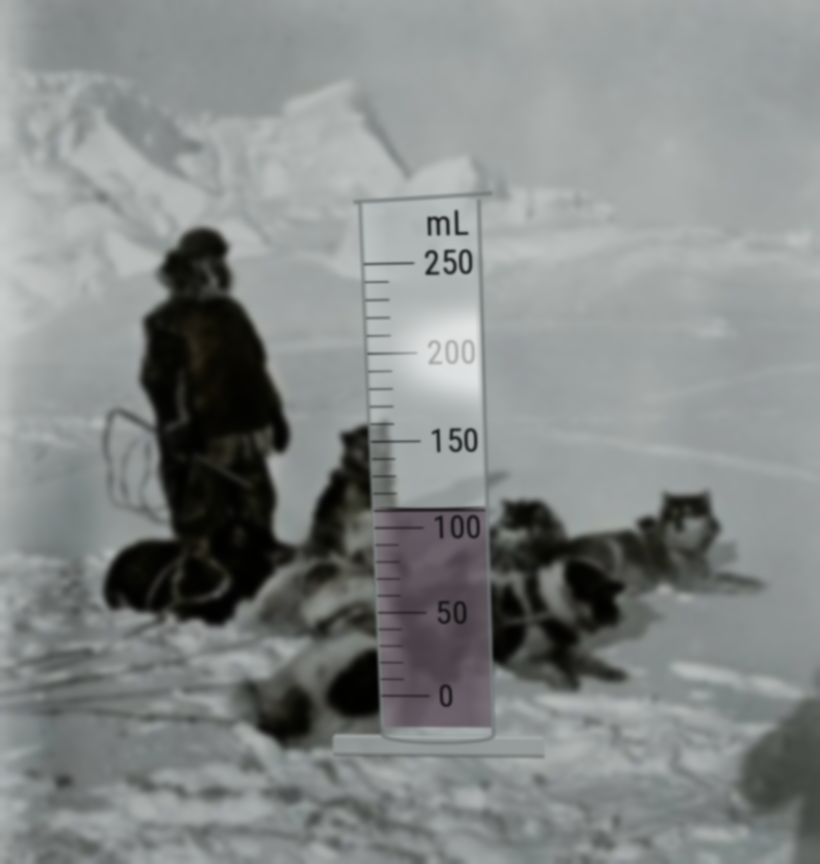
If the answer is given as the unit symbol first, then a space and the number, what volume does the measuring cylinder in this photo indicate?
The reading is mL 110
